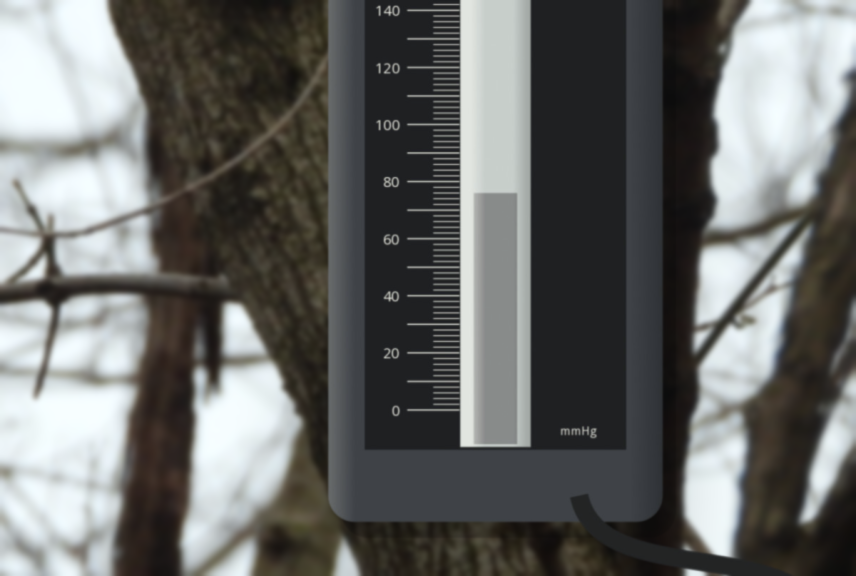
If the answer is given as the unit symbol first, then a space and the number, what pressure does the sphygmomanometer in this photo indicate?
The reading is mmHg 76
